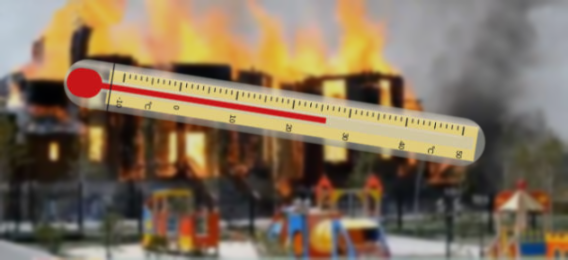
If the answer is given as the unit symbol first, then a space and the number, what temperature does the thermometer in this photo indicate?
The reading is °C 26
